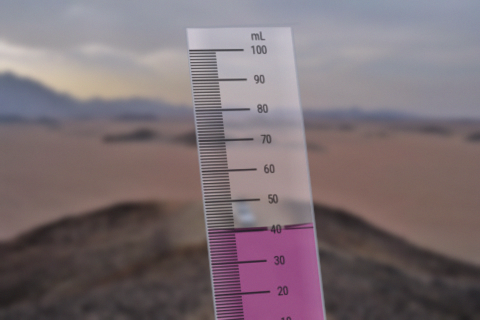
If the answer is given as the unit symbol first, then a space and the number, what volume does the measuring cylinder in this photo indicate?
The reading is mL 40
